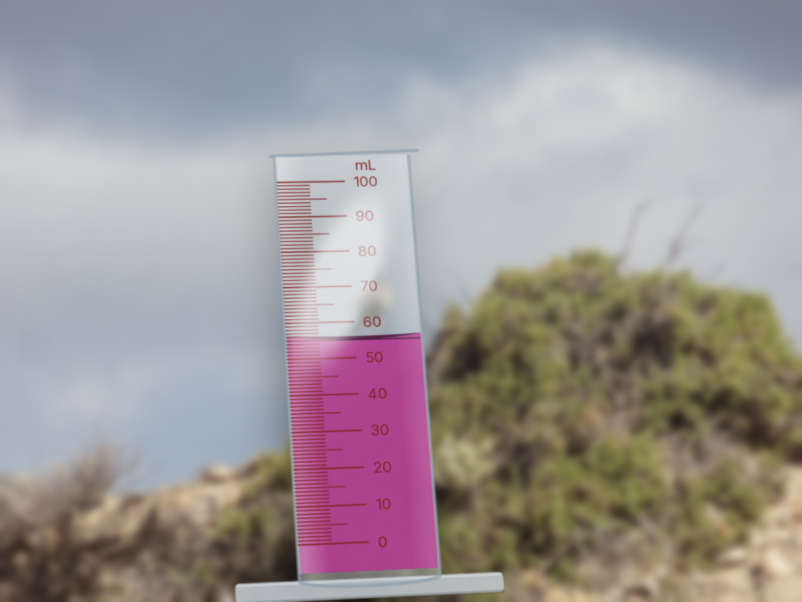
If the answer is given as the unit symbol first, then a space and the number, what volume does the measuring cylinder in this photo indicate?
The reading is mL 55
